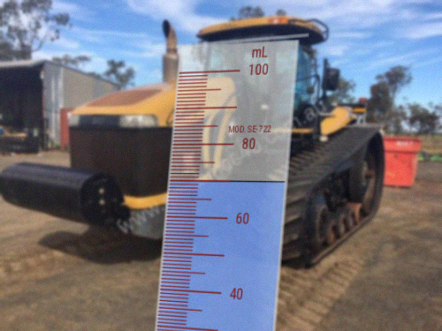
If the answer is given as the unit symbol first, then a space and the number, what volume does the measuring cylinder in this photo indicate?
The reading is mL 70
